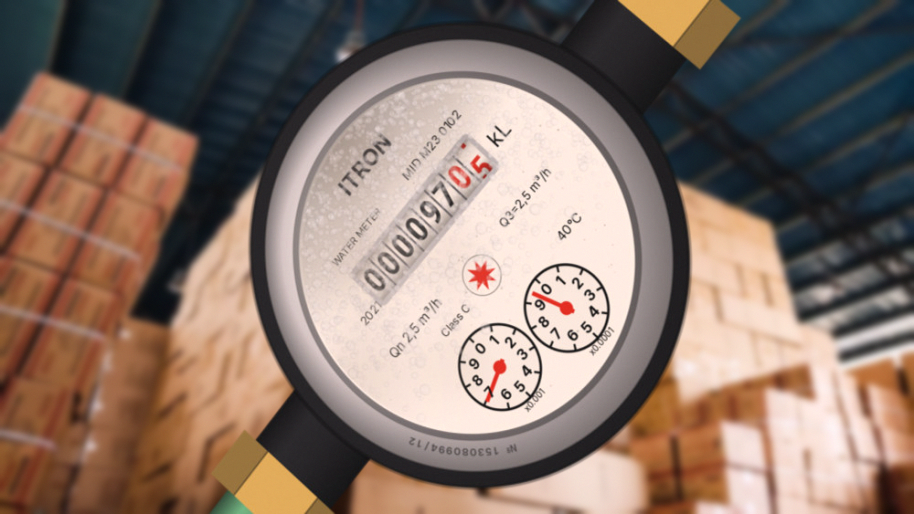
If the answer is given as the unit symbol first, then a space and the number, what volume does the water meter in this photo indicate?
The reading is kL 97.0469
